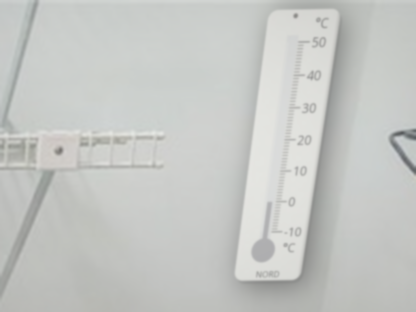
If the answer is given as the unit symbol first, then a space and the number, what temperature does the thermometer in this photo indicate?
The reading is °C 0
